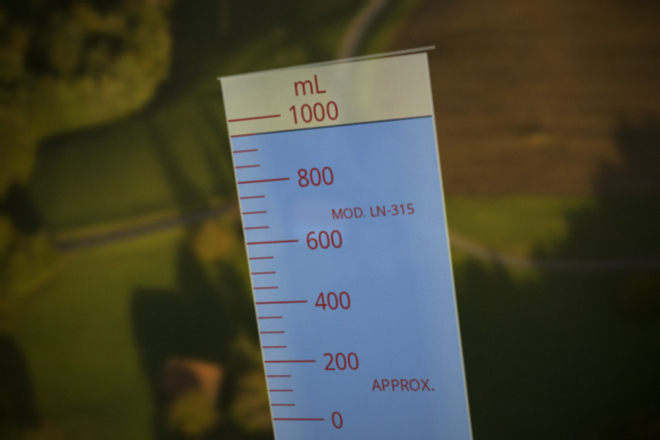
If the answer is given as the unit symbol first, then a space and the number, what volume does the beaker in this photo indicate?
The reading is mL 950
